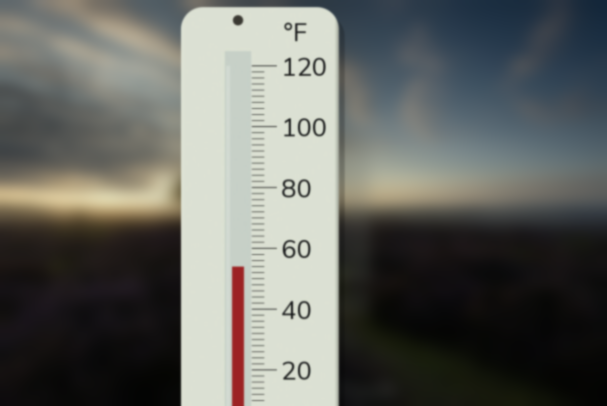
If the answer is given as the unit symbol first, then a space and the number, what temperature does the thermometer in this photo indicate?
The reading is °F 54
